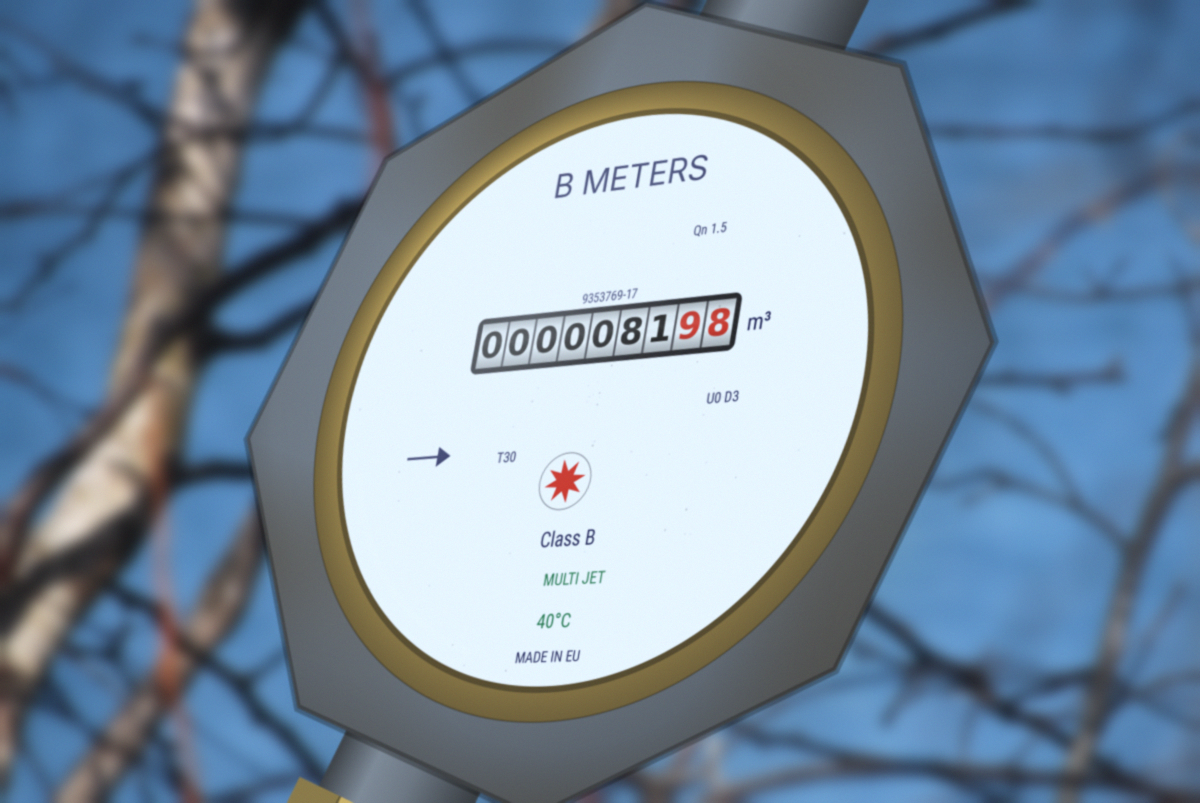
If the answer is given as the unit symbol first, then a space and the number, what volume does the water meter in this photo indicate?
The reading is m³ 81.98
